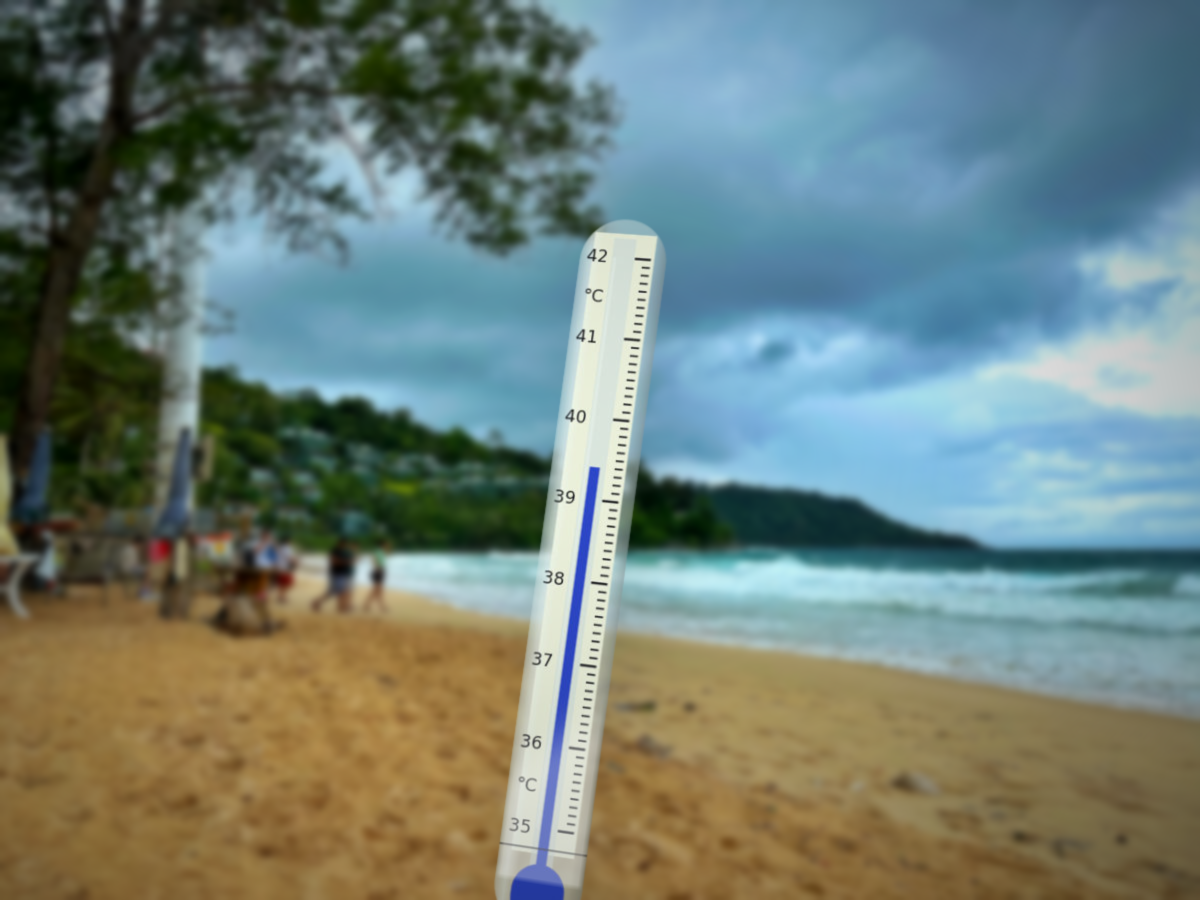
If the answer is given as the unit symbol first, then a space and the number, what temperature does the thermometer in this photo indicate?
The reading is °C 39.4
